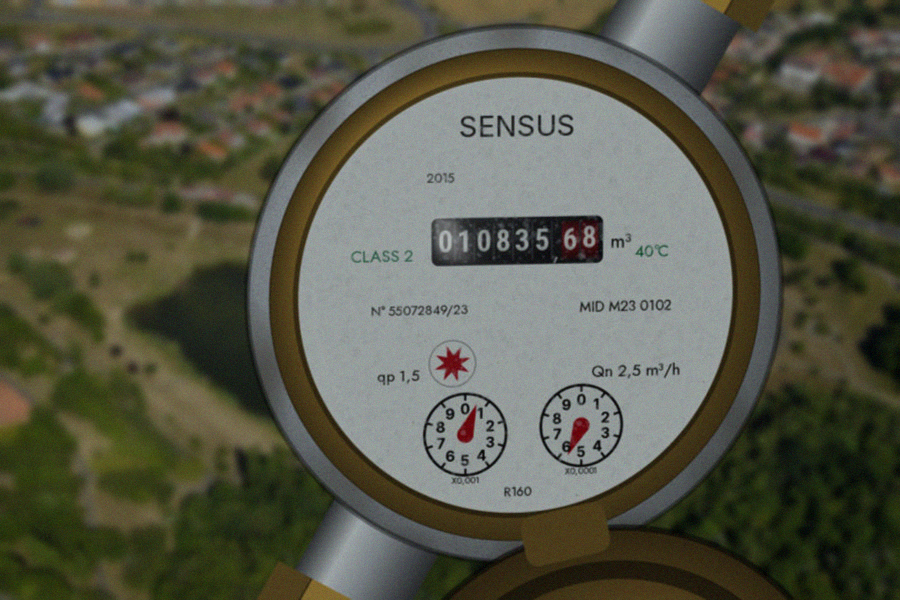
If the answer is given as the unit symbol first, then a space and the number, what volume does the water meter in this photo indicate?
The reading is m³ 10835.6805
